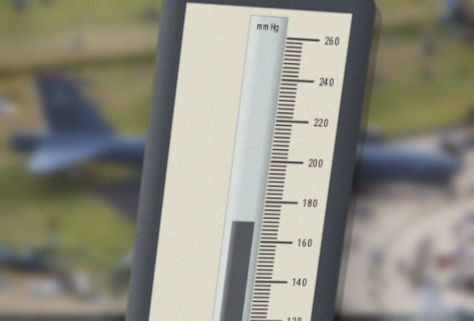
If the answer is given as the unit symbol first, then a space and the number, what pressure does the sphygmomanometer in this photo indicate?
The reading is mmHg 170
